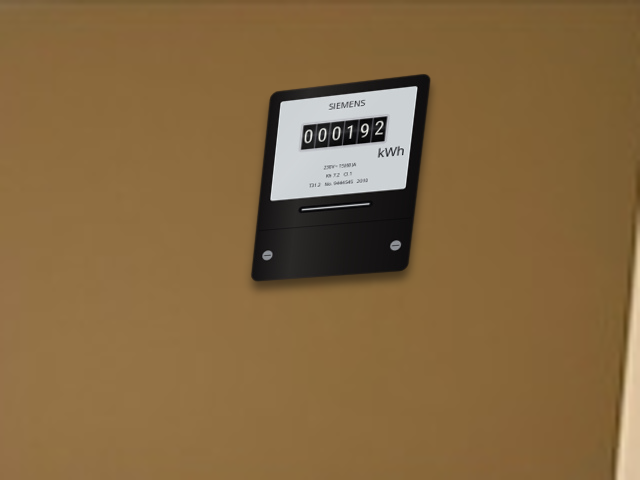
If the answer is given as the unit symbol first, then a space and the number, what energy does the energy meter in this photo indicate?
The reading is kWh 192
